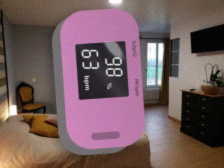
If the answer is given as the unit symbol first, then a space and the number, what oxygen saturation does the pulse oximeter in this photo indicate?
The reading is % 98
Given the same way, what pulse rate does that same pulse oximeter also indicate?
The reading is bpm 63
